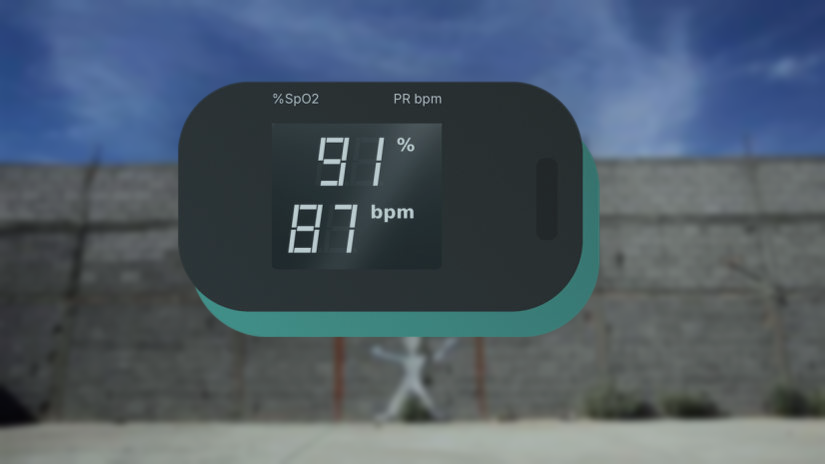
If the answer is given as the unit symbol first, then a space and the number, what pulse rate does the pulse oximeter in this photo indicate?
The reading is bpm 87
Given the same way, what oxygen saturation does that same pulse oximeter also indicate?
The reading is % 91
